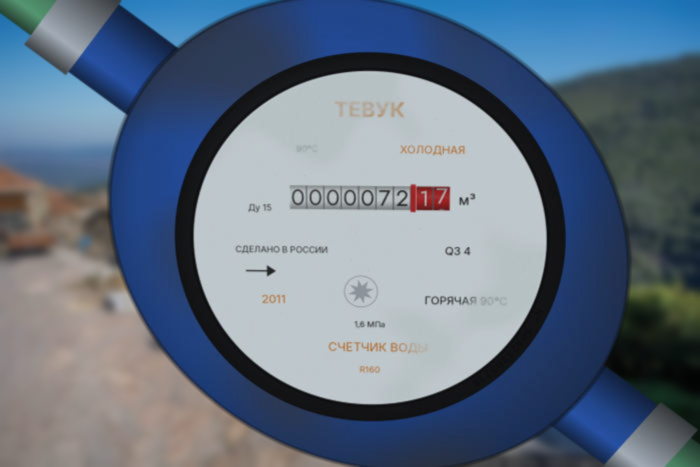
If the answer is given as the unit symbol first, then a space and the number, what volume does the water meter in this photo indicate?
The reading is m³ 72.17
